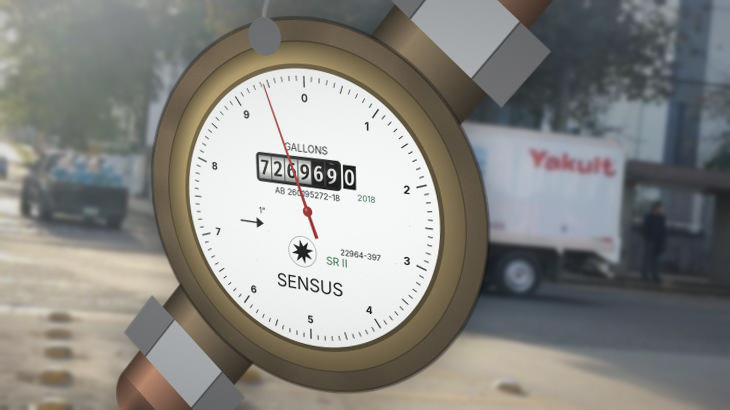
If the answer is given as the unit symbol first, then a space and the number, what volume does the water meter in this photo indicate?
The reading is gal 7269689.4
